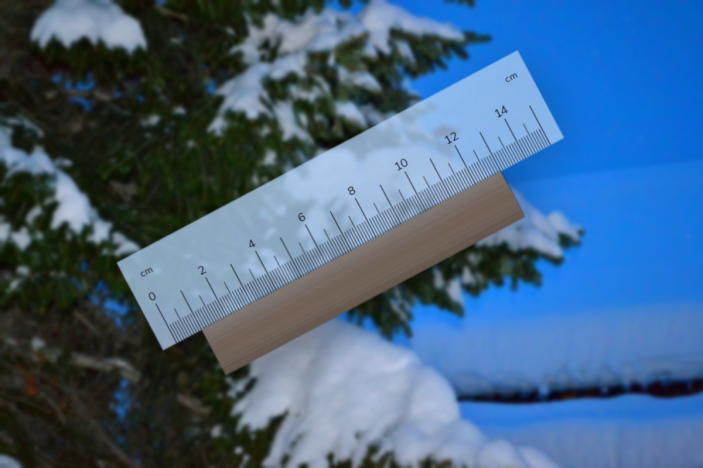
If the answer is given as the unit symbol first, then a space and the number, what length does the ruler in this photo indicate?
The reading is cm 12
